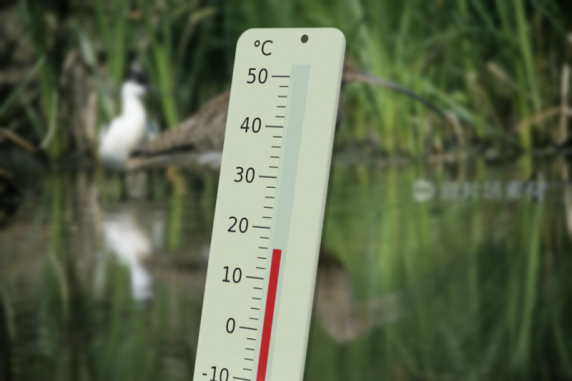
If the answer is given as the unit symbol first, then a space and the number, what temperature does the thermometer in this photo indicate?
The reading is °C 16
